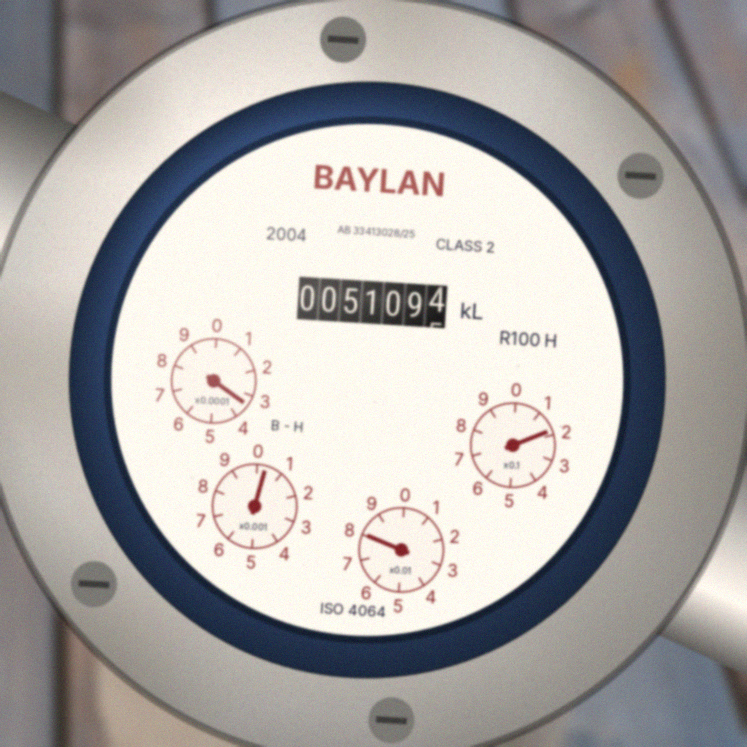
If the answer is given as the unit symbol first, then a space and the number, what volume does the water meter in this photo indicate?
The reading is kL 51094.1803
